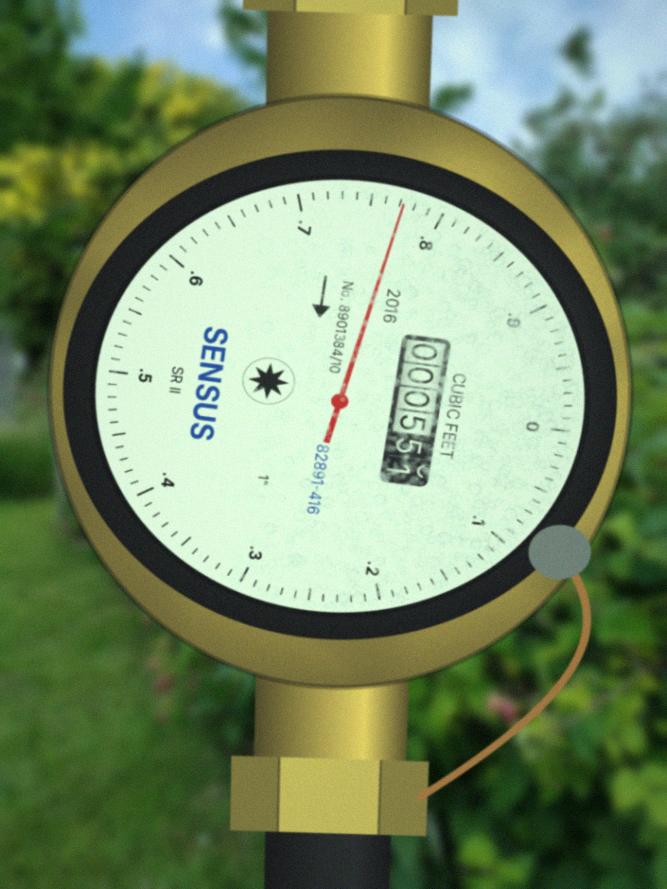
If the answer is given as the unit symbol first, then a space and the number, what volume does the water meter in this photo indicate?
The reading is ft³ 550.77
